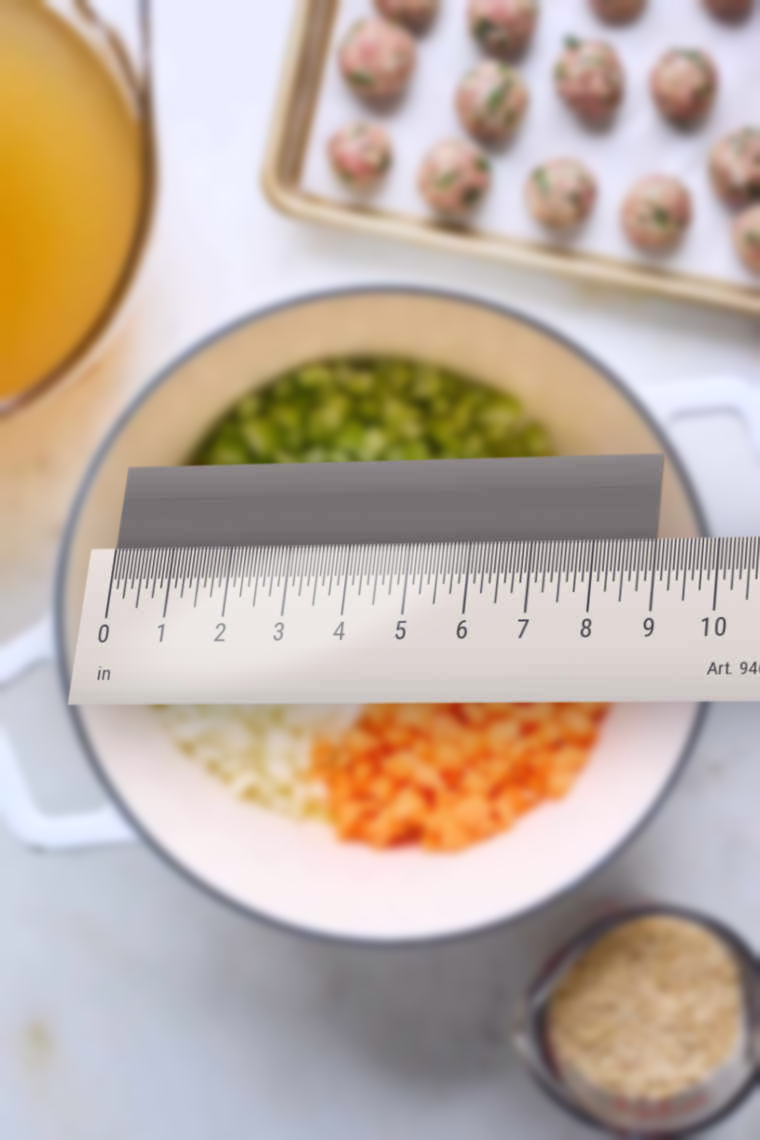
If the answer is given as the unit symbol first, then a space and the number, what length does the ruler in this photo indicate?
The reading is in 9
